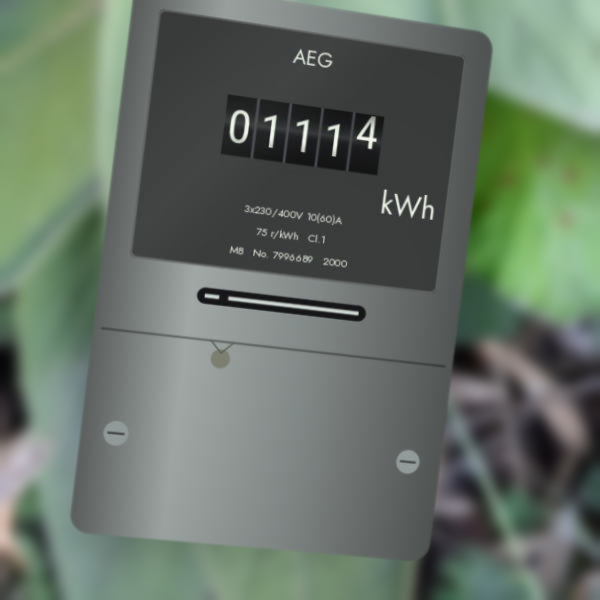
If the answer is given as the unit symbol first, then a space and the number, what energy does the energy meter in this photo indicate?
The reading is kWh 1114
